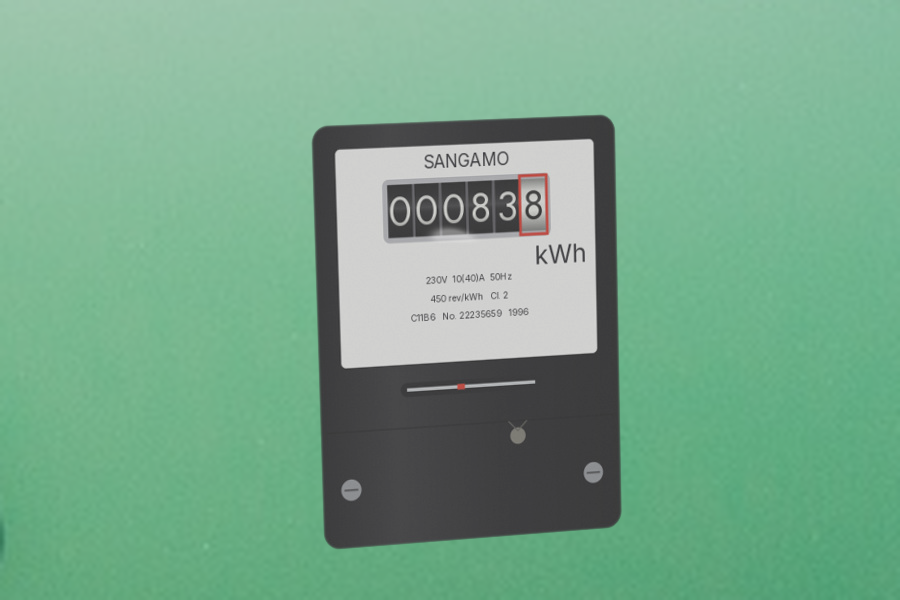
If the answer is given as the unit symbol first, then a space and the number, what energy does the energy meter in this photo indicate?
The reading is kWh 83.8
